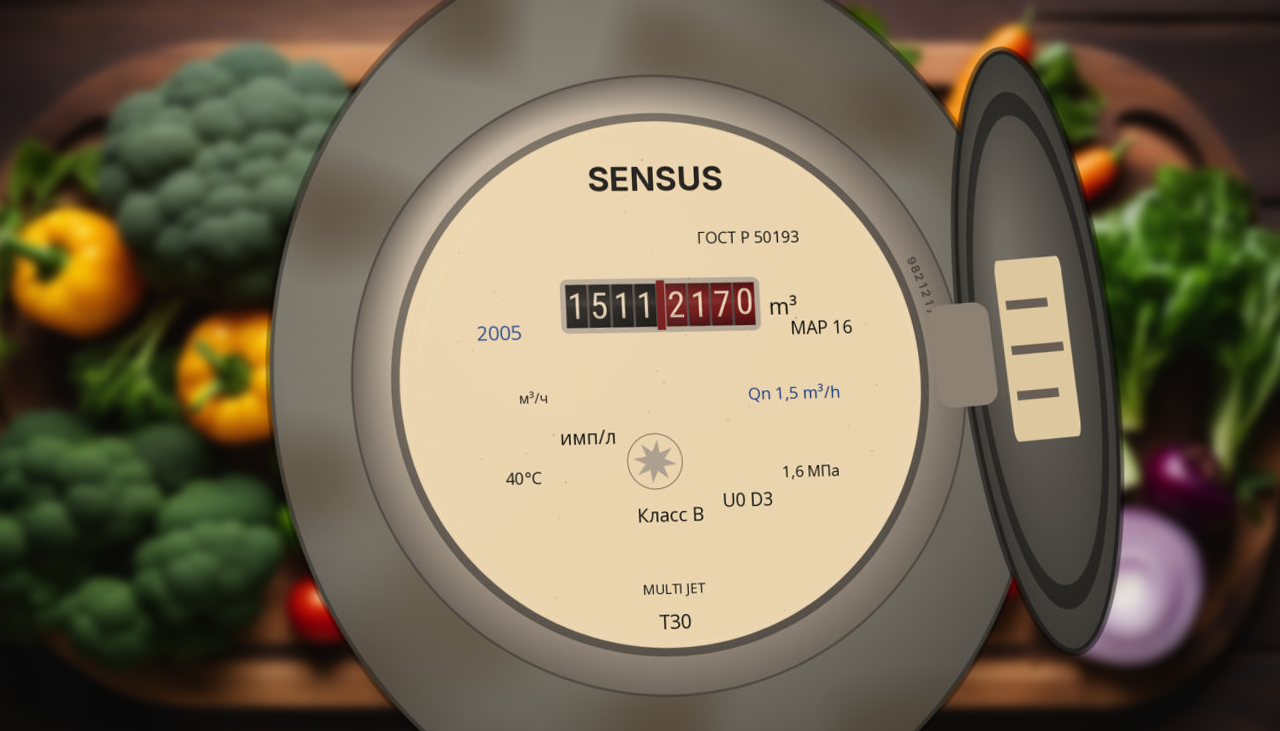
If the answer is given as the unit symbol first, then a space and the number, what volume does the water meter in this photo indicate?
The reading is m³ 1511.2170
